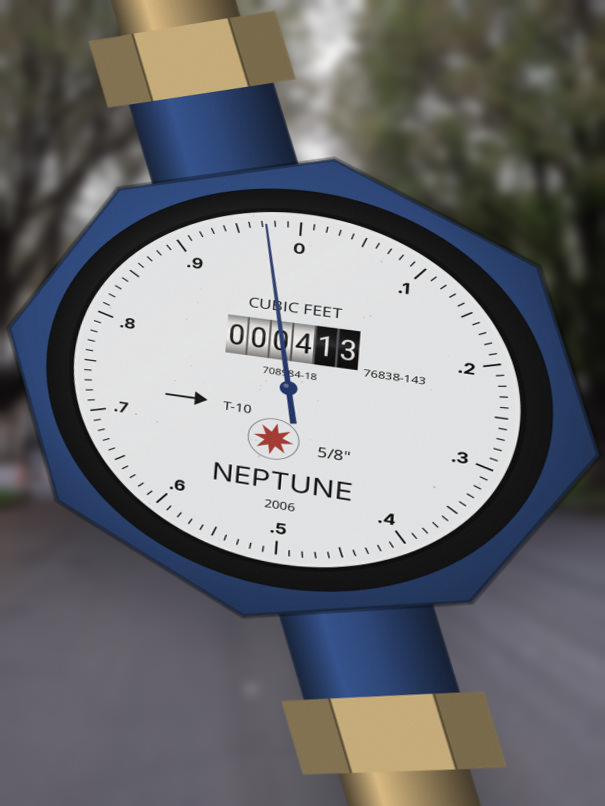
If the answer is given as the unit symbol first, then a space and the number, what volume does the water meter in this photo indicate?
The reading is ft³ 412.97
